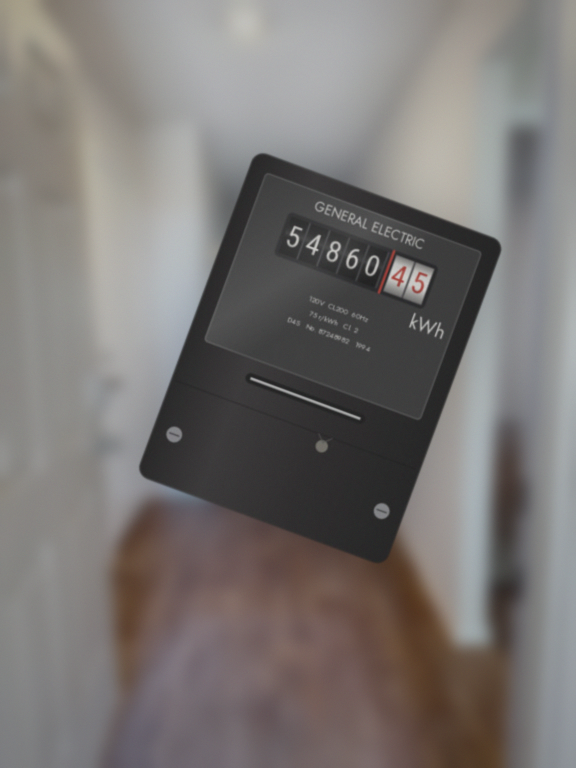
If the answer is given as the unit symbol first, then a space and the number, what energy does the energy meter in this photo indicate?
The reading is kWh 54860.45
